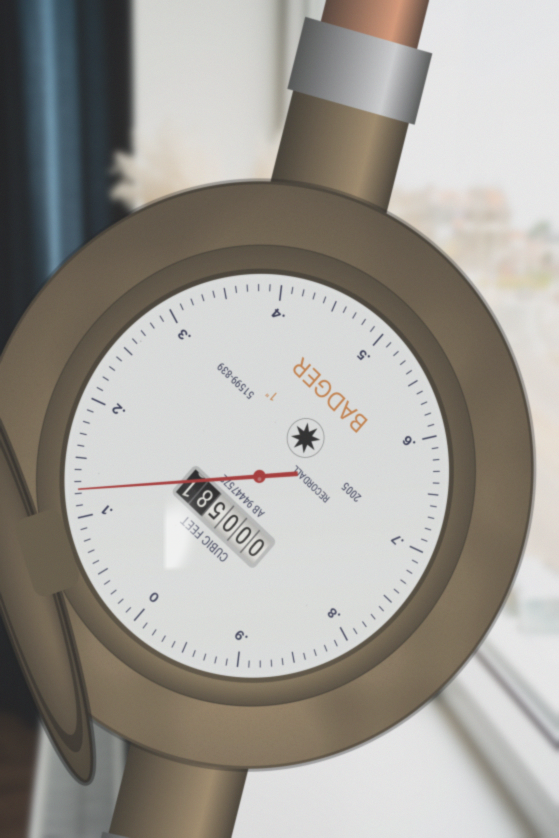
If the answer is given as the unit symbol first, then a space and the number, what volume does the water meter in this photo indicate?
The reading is ft³ 581.12
